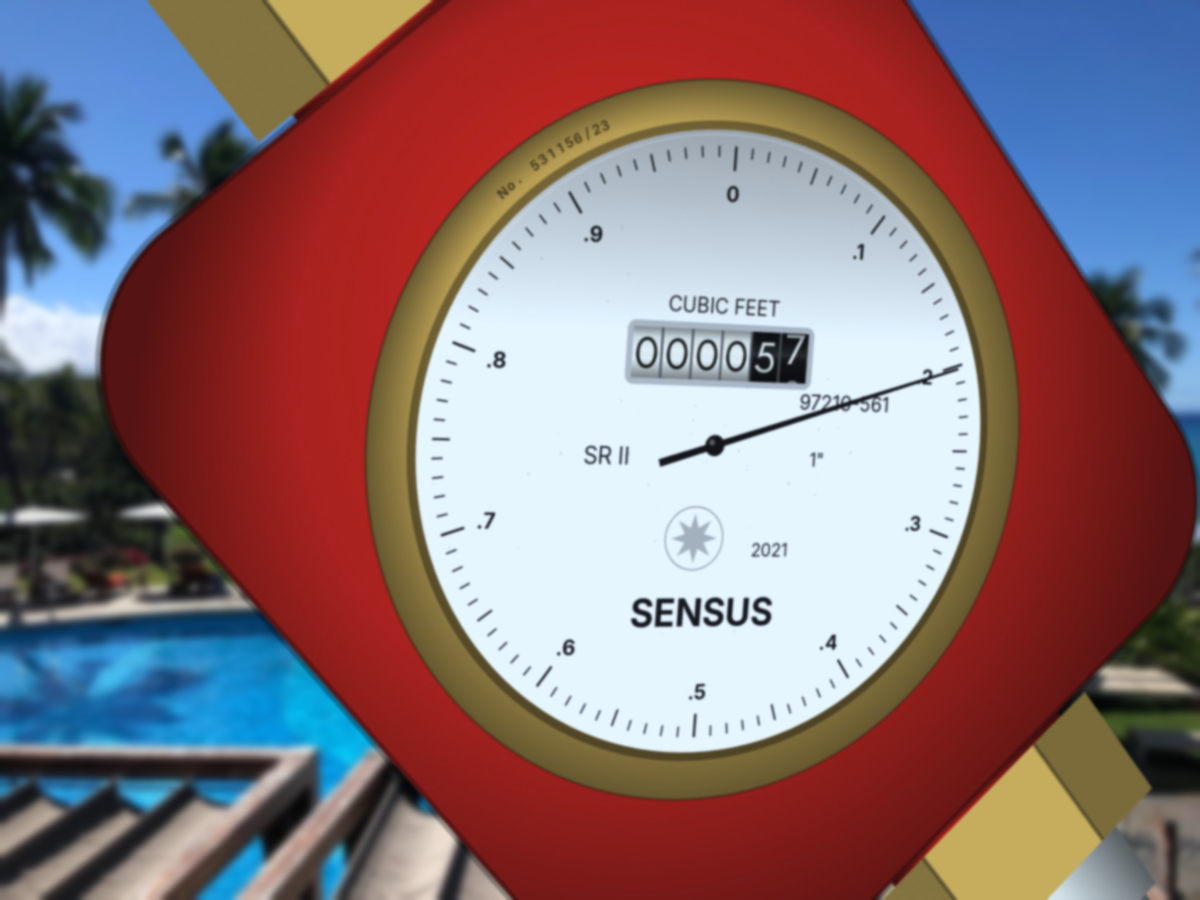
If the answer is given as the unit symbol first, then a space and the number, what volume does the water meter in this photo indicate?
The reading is ft³ 57.20
